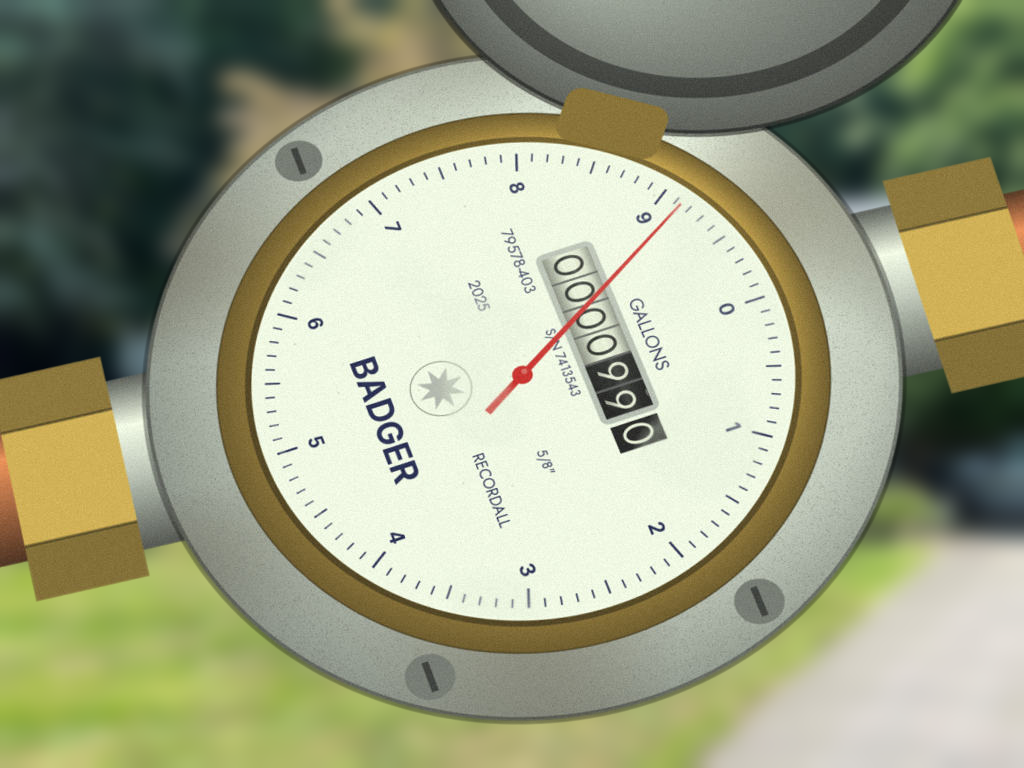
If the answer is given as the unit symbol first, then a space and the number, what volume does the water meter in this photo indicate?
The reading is gal 989.1
